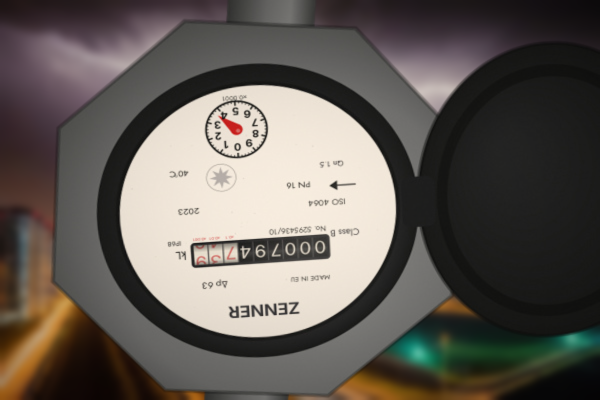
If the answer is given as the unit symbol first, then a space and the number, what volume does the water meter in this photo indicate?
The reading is kL 794.7393
